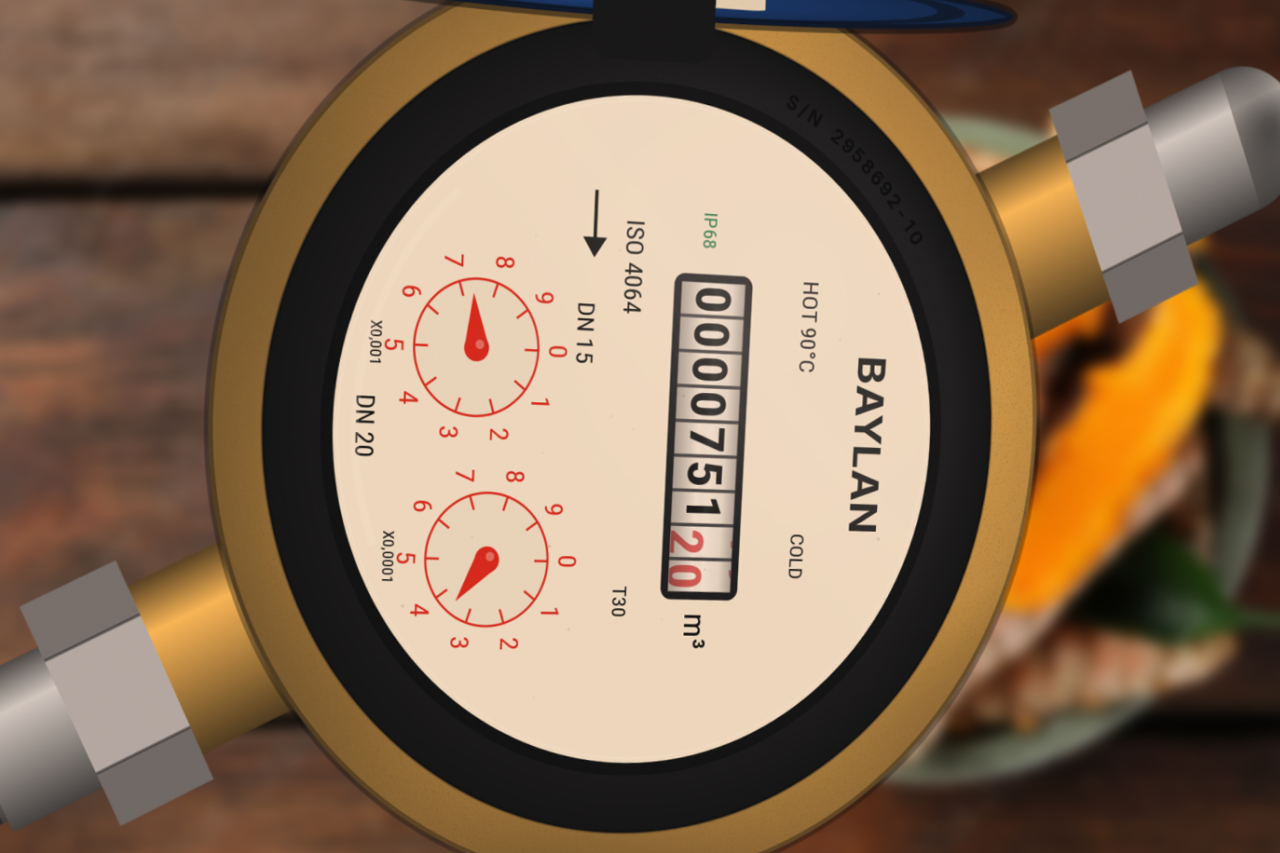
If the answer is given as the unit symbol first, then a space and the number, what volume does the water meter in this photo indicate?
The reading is m³ 751.1973
